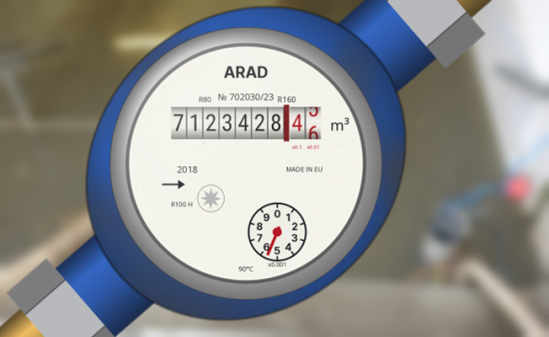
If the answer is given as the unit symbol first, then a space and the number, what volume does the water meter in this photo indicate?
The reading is m³ 7123428.455
